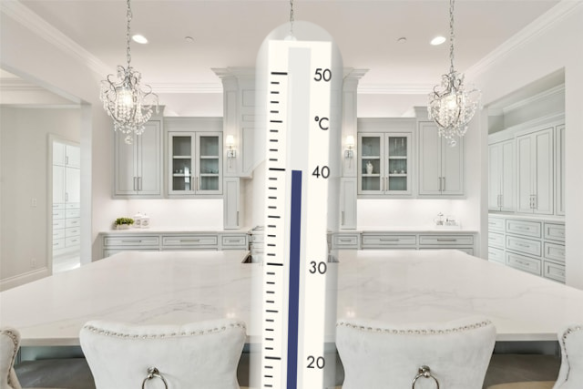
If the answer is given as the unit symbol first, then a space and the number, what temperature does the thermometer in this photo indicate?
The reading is °C 40
